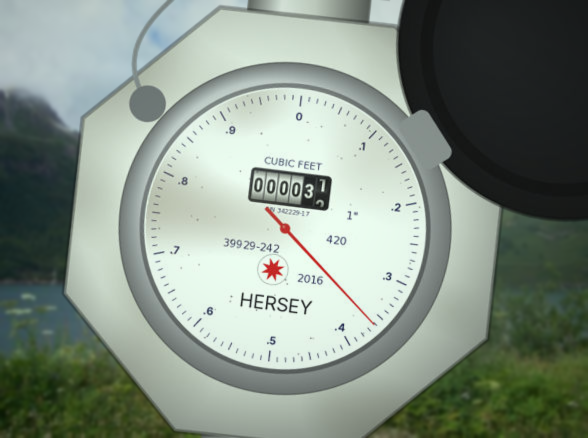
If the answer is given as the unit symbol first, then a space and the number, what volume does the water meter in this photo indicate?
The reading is ft³ 31.36
